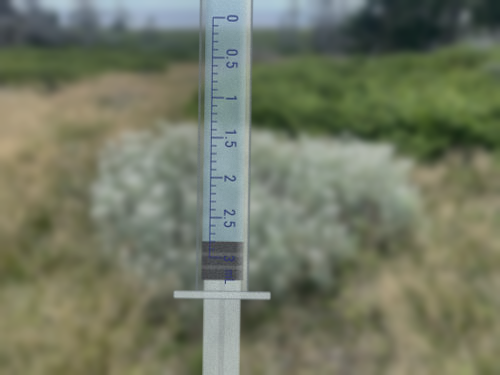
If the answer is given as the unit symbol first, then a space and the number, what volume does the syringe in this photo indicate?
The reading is mL 2.8
